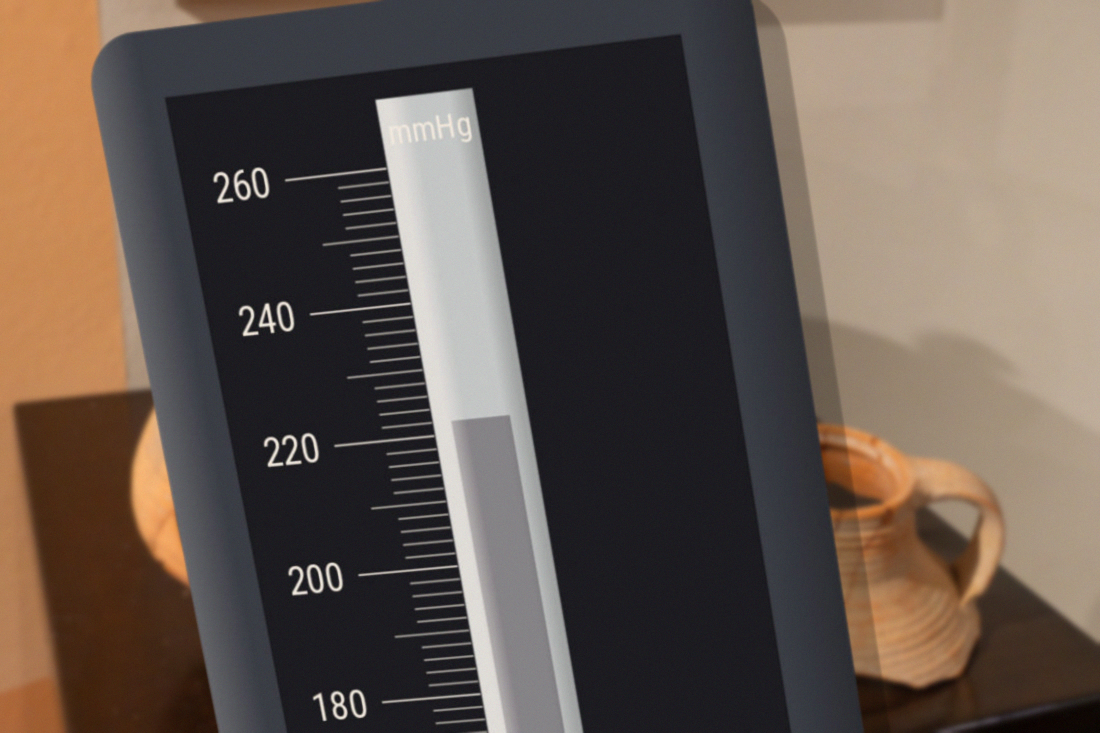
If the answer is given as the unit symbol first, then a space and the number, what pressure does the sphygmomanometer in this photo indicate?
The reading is mmHg 222
